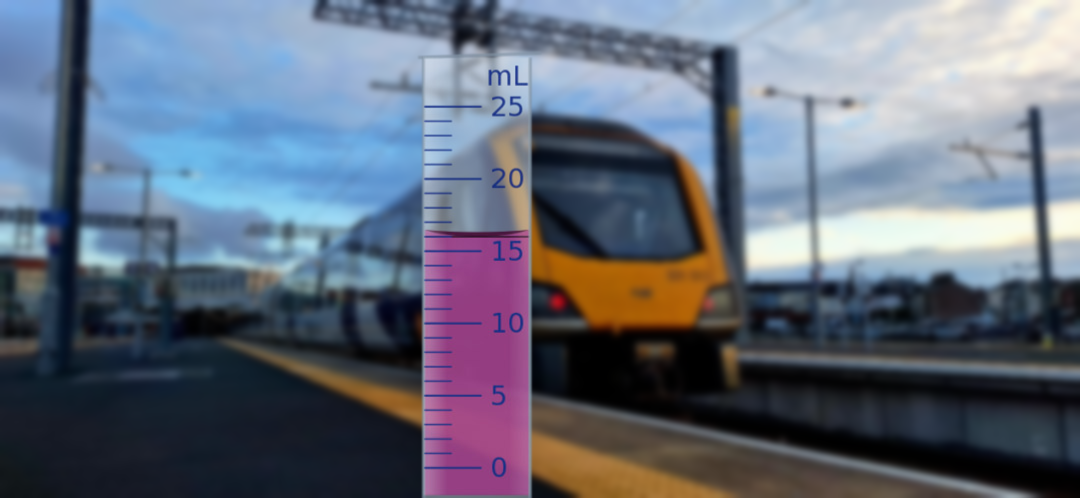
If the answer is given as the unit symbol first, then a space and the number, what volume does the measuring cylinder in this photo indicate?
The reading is mL 16
